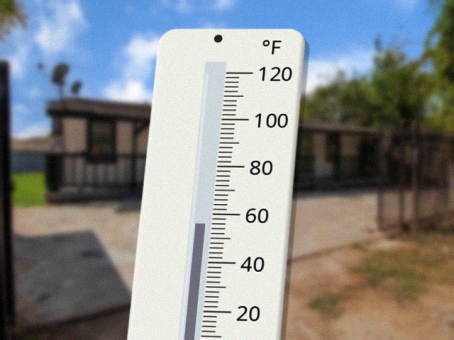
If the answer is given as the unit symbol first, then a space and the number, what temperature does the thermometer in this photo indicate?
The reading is °F 56
